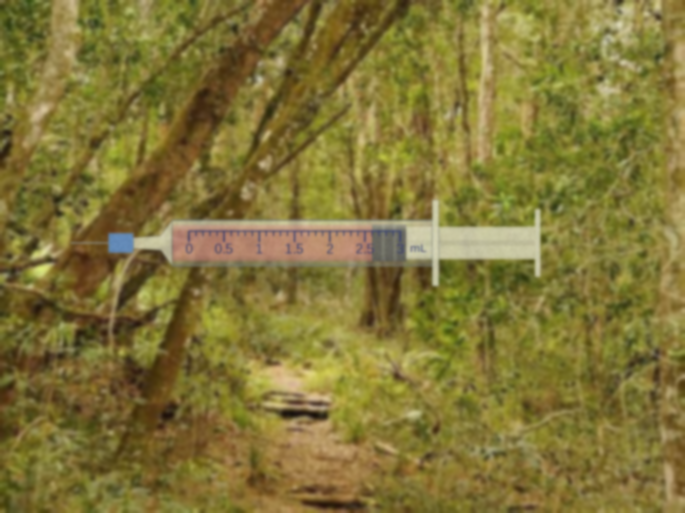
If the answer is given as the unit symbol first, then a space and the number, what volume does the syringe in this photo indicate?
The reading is mL 2.6
